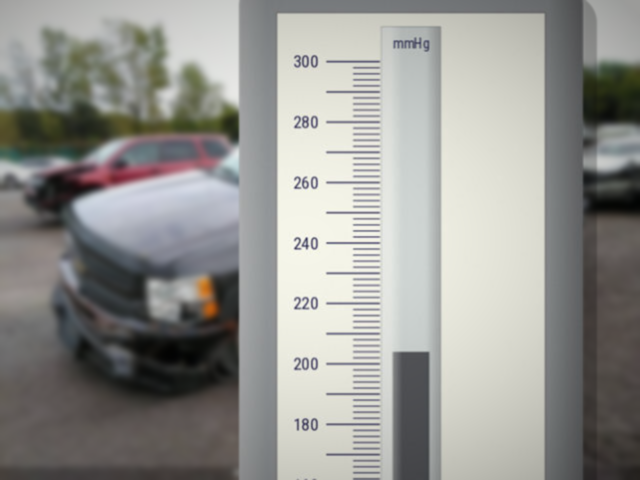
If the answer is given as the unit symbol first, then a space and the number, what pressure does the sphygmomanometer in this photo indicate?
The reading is mmHg 204
